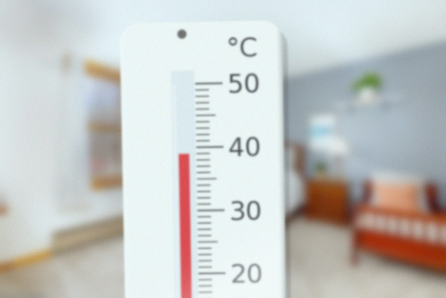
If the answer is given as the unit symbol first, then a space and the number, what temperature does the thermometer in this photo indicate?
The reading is °C 39
